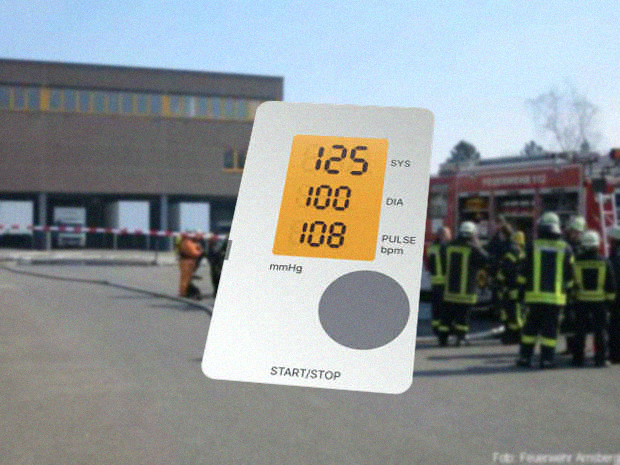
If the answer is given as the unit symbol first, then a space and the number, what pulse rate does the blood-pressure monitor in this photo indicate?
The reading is bpm 108
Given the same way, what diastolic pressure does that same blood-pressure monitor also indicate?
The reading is mmHg 100
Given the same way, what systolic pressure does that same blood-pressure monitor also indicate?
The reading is mmHg 125
